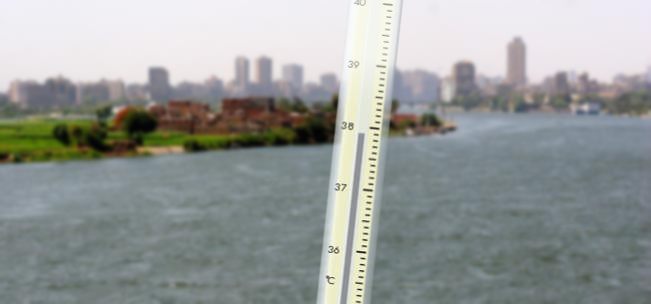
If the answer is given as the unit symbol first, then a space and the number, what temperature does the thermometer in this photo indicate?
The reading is °C 37.9
